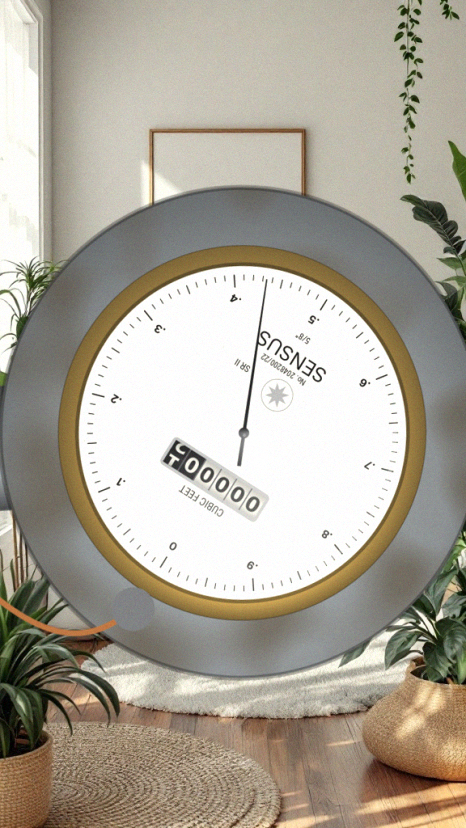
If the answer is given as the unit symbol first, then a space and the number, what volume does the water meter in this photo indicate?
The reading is ft³ 1.43
